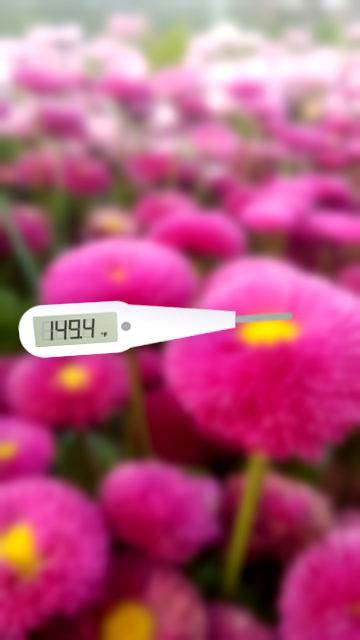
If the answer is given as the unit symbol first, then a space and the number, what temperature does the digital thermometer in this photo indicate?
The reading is °F 149.4
